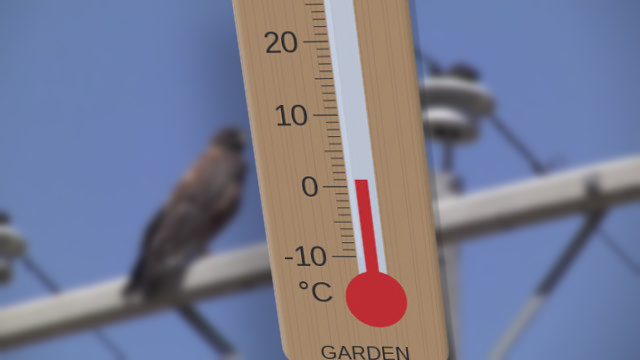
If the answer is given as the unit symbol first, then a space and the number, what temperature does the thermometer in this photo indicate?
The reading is °C 1
